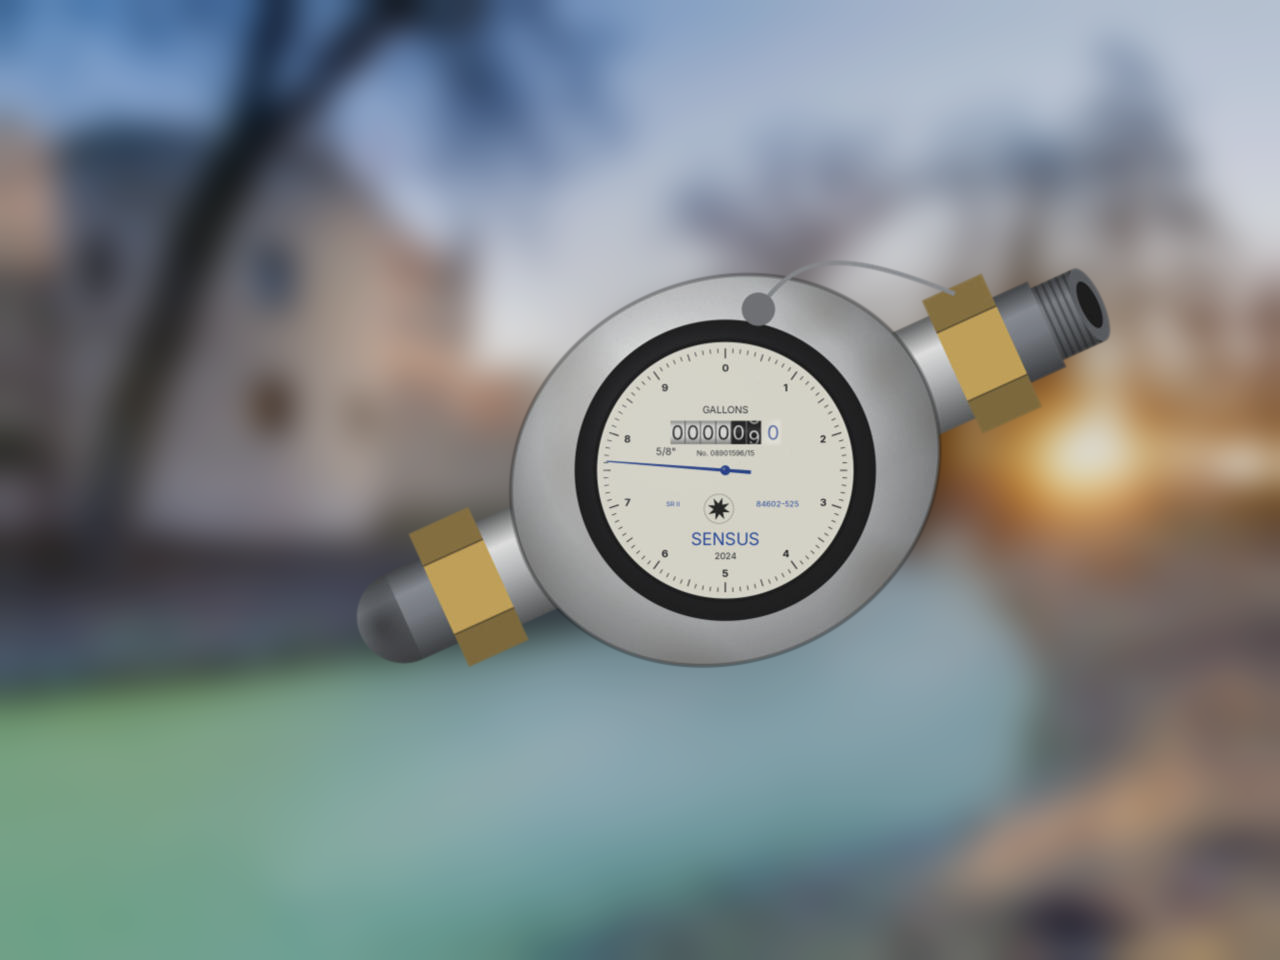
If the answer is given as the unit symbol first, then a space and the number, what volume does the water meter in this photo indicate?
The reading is gal 87.6
